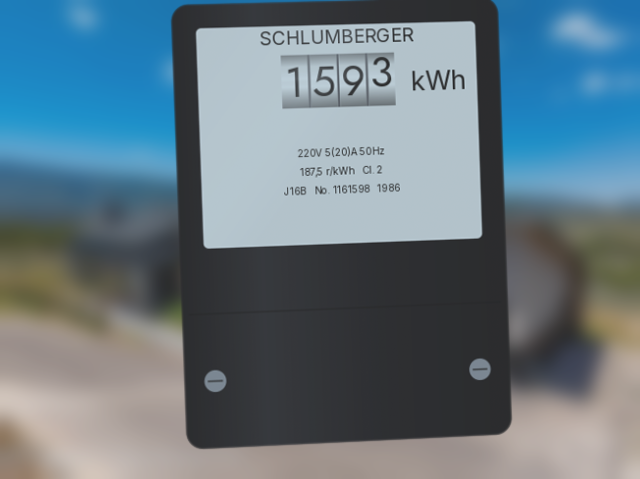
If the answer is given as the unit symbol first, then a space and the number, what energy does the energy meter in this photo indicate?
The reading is kWh 1593
